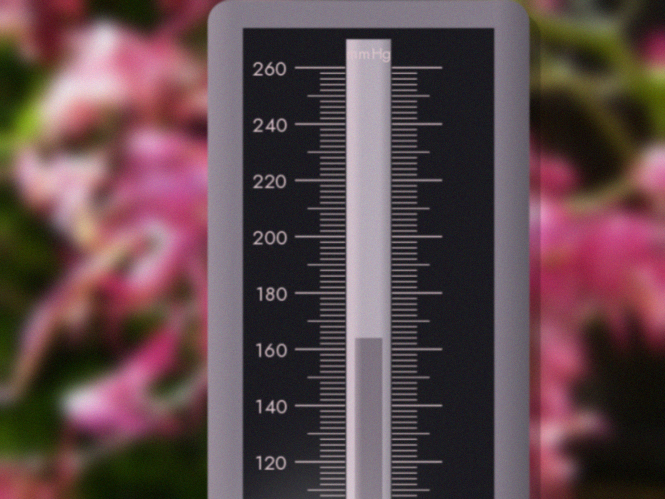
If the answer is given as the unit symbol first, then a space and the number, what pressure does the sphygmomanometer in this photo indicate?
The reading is mmHg 164
